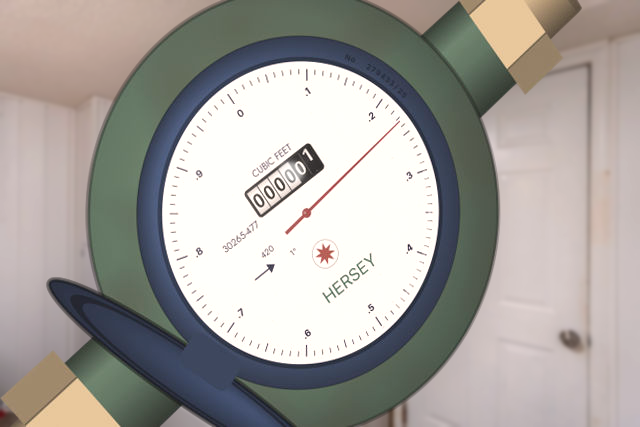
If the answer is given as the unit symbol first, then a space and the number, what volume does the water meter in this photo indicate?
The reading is ft³ 1.23
